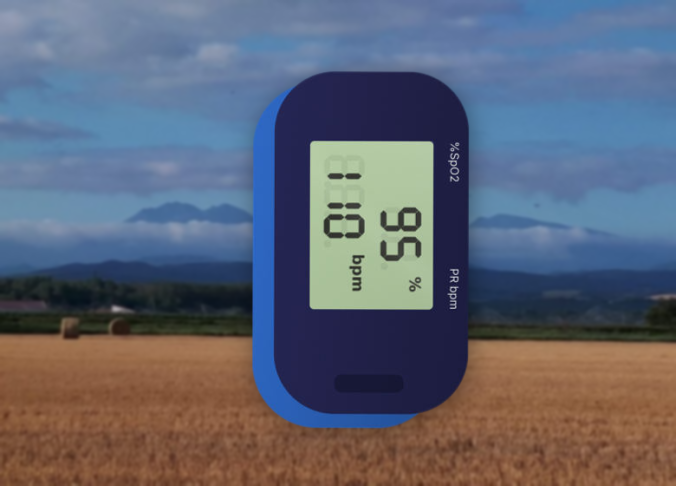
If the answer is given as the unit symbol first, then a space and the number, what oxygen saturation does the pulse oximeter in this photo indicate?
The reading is % 95
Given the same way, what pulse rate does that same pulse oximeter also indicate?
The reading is bpm 110
